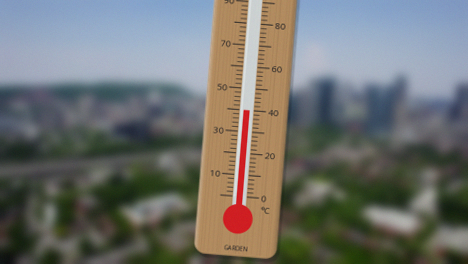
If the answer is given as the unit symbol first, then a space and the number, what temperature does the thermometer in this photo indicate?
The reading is °C 40
